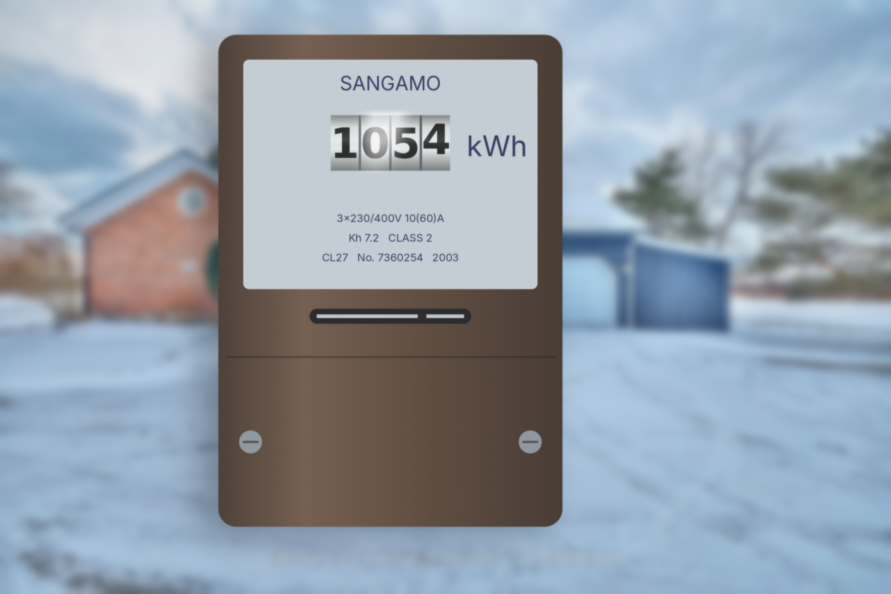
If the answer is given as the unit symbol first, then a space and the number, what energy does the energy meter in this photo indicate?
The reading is kWh 1054
